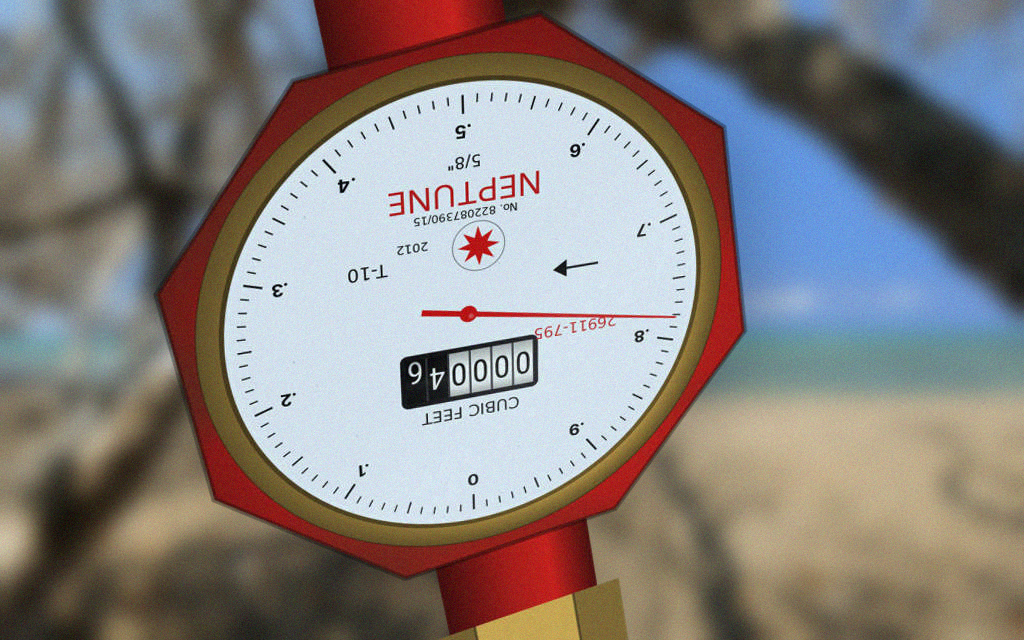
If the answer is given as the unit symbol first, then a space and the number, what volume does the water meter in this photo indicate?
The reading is ft³ 45.78
